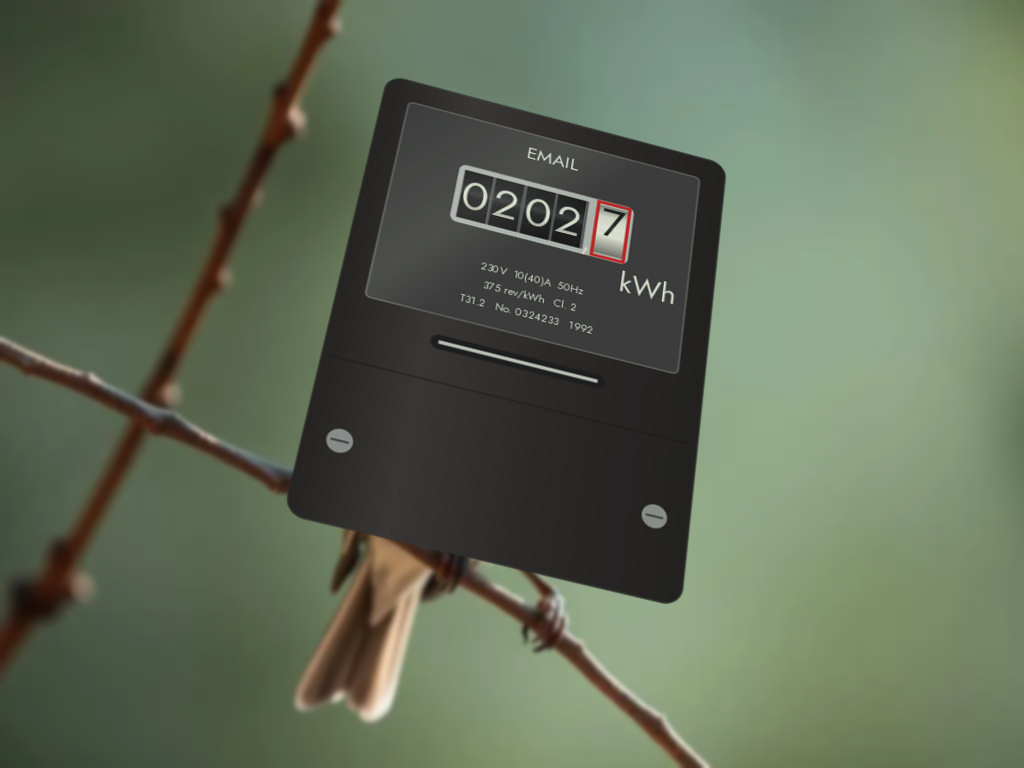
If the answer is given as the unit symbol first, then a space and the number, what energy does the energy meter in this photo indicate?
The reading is kWh 202.7
